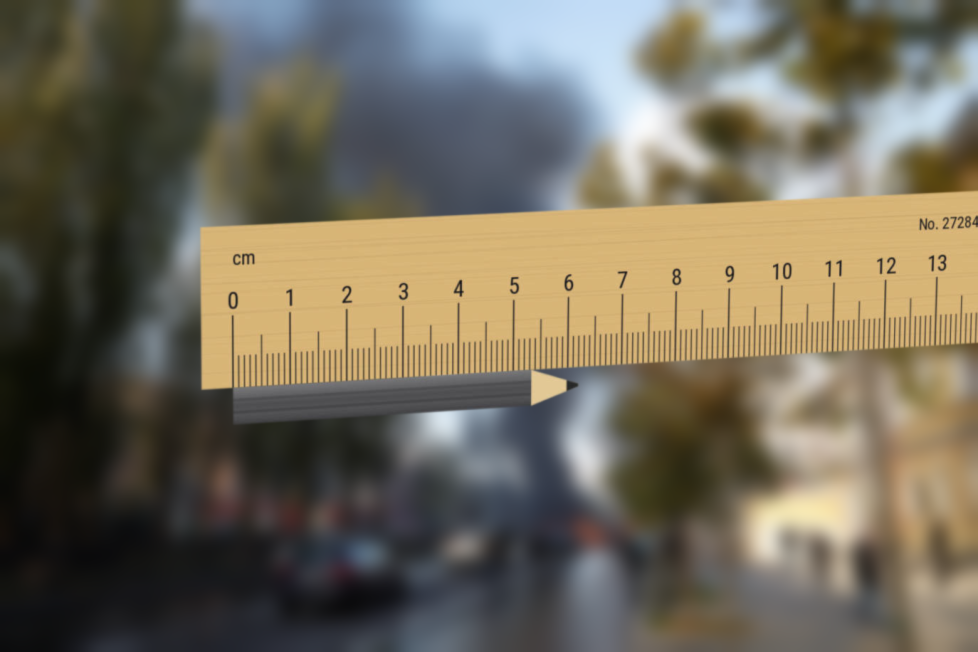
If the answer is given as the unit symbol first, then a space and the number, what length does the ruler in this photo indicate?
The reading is cm 6.2
